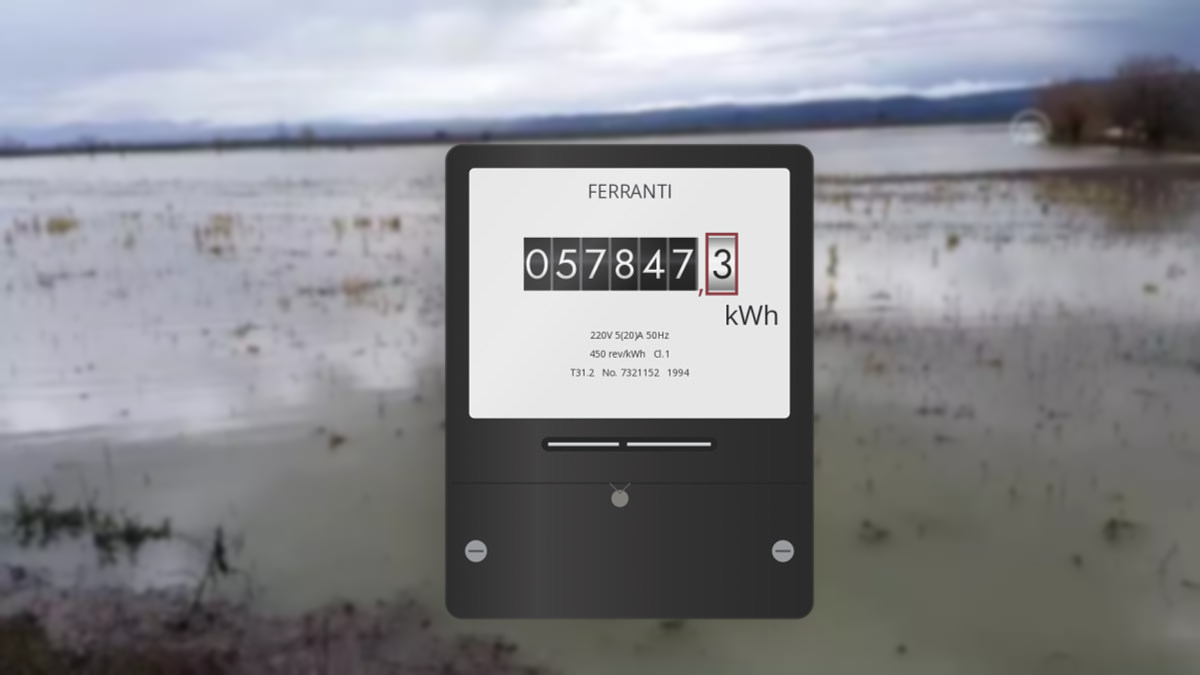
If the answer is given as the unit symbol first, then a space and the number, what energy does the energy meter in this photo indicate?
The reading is kWh 57847.3
